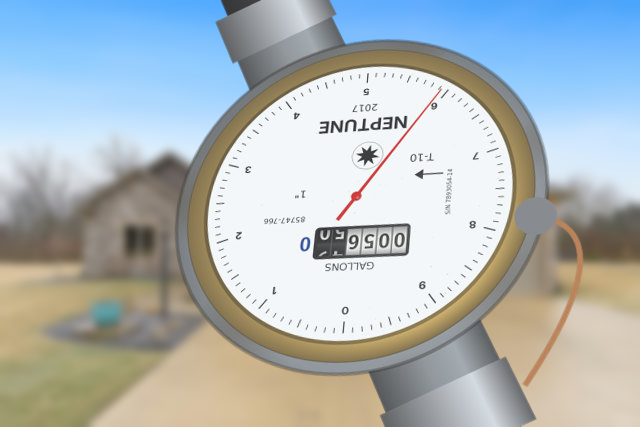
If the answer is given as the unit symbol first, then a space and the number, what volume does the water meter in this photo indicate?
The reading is gal 56495.9
